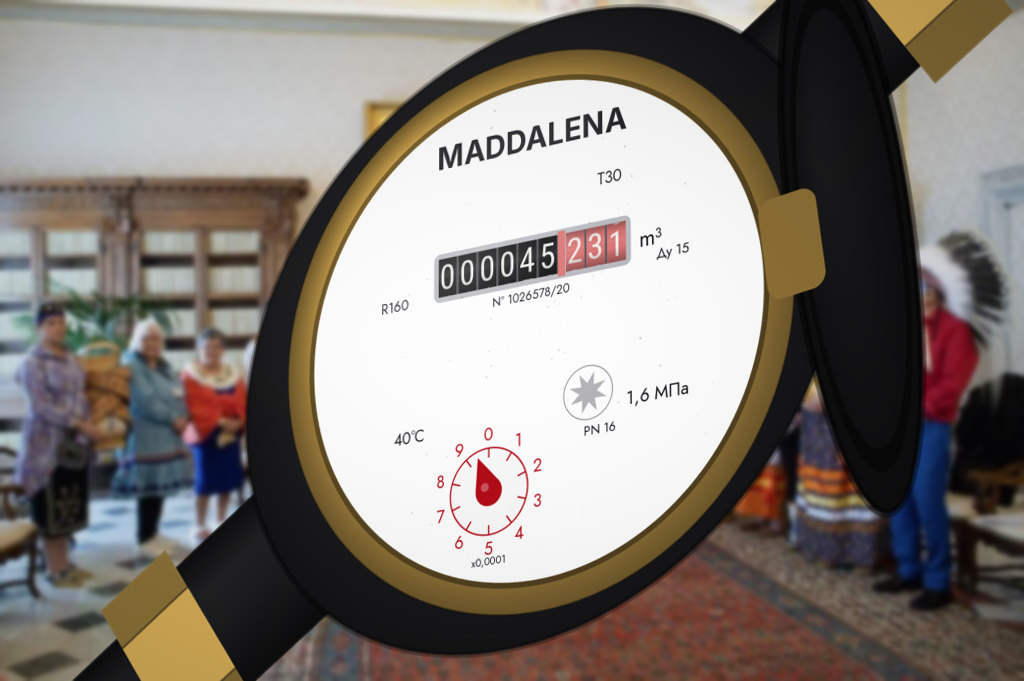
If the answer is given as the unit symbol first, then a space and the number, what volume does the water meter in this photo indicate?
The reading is m³ 45.2309
